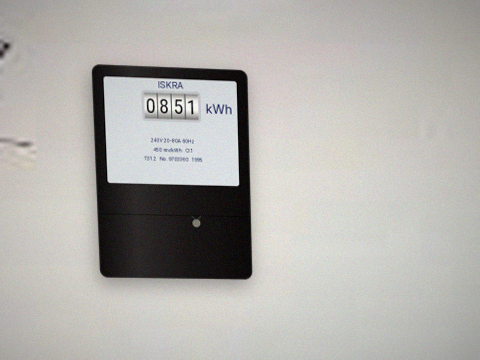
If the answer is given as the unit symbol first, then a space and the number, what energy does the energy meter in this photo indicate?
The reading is kWh 851
